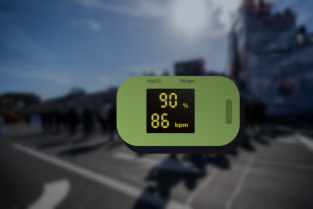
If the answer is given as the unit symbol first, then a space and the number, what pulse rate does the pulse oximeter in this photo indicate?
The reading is bpm 86
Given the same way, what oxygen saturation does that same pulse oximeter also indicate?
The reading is % 90
